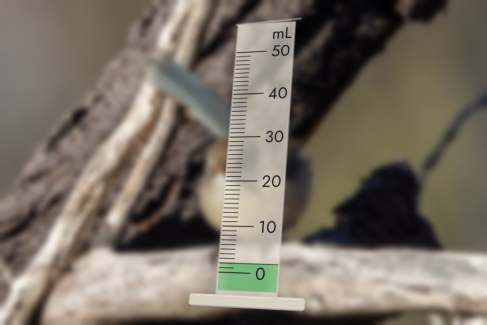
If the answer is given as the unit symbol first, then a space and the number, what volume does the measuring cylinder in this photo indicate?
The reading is mL 2
